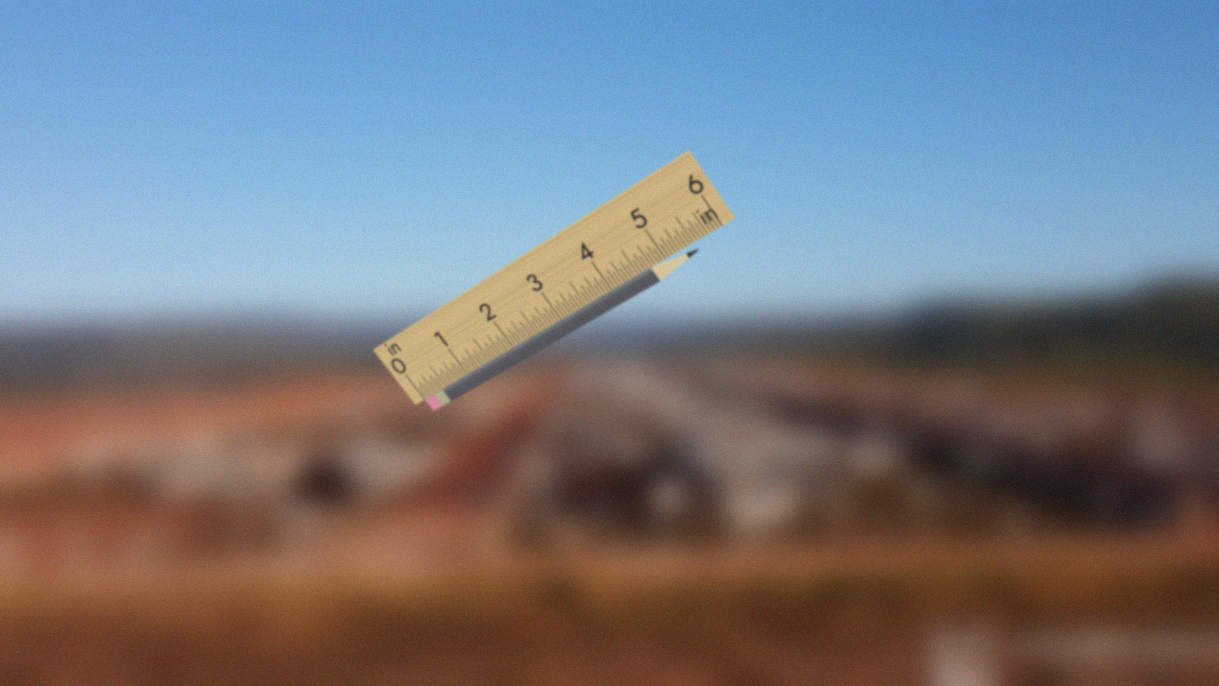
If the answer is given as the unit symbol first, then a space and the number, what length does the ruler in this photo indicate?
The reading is in 5.5
